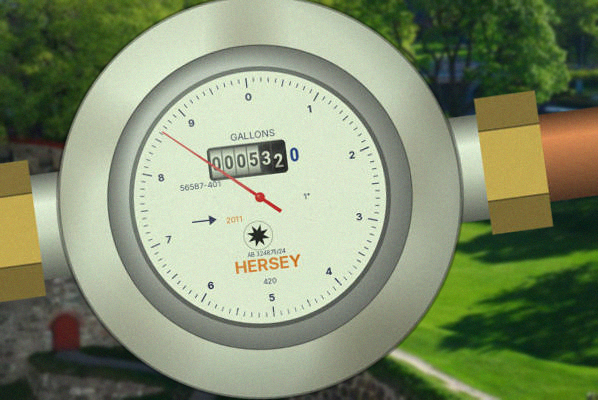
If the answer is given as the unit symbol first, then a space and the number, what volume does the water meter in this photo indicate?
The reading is gal 5318.6
